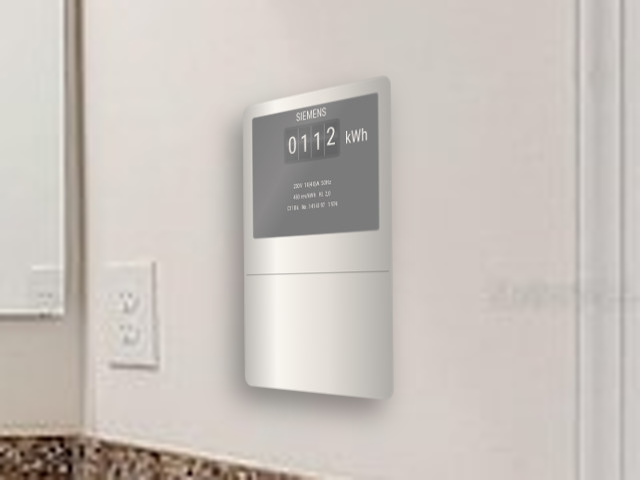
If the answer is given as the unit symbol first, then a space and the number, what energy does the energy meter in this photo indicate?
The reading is kWh 112
